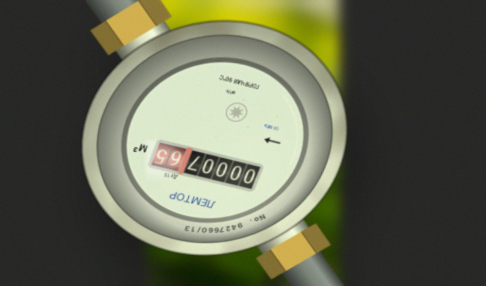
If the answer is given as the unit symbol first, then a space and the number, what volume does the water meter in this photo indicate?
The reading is m³ 7.65
